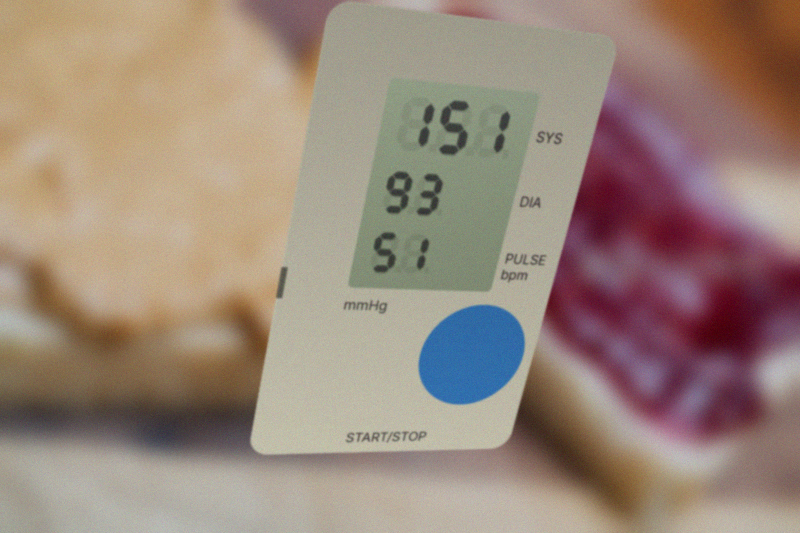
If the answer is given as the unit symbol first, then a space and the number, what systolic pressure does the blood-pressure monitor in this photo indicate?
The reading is mmHg 151
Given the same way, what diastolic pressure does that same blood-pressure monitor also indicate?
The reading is mmHg 93
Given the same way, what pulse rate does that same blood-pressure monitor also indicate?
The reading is bpm 51
